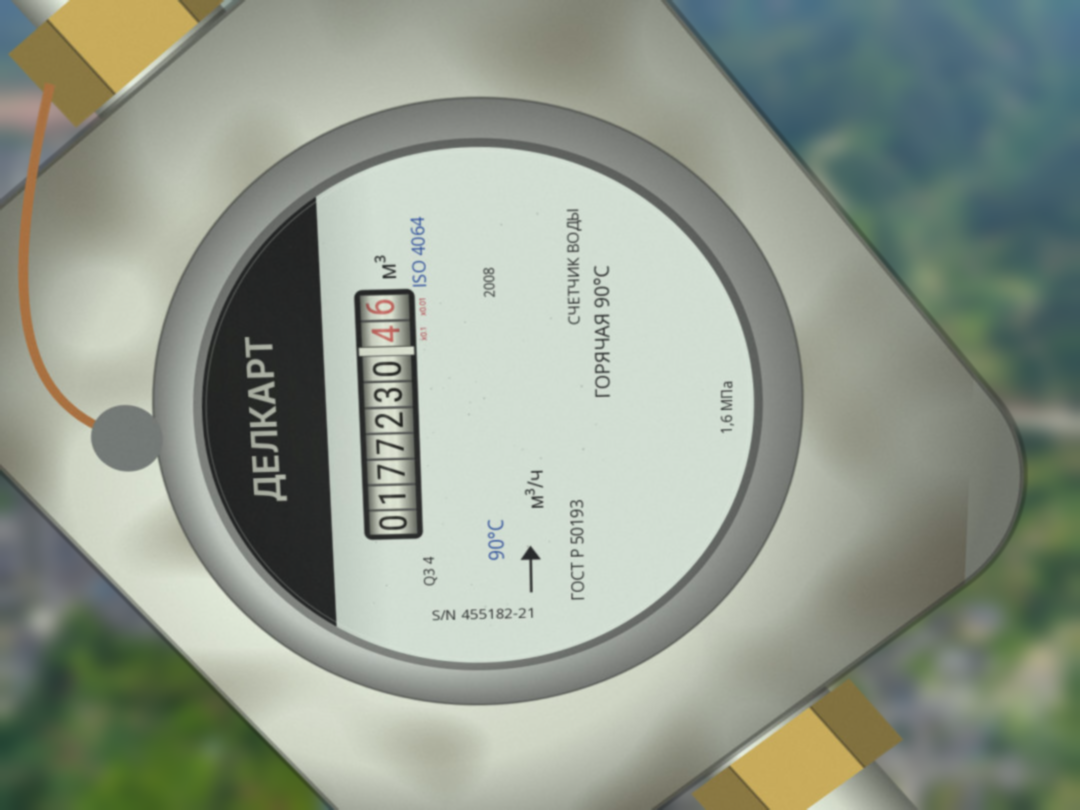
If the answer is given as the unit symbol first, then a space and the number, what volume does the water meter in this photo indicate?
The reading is m³ 177230.46
